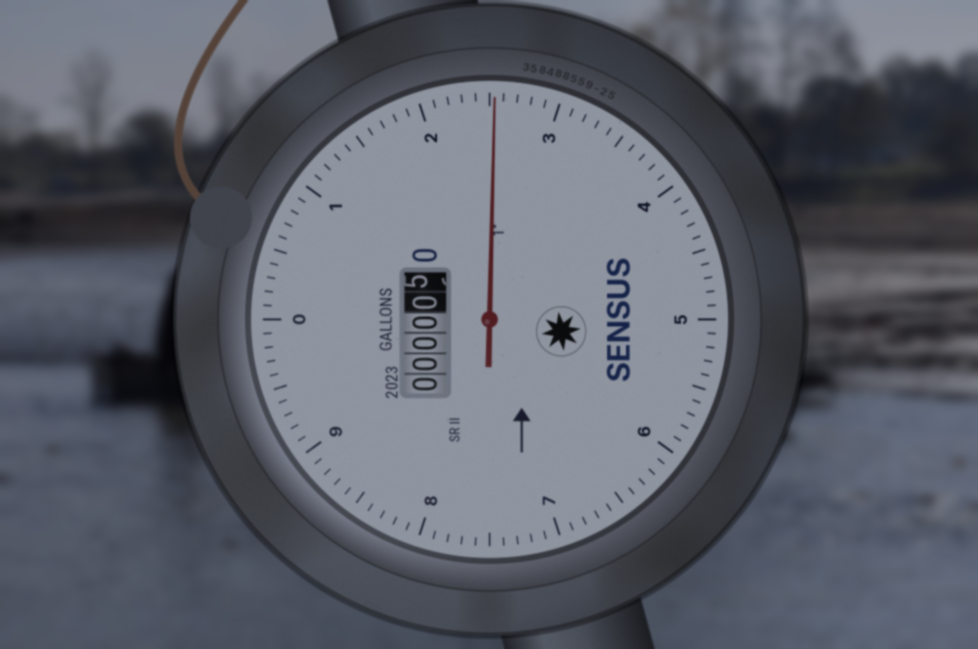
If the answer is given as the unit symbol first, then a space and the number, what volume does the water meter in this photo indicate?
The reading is gal 52.5
